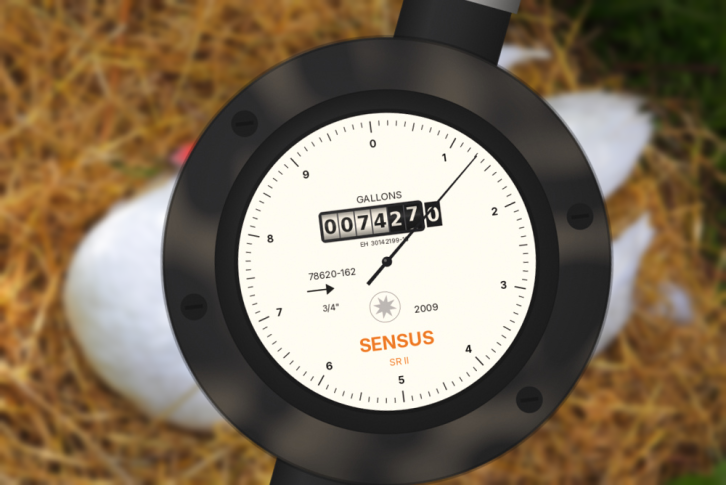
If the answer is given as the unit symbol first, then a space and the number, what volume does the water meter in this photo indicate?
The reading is gal 74271.3
